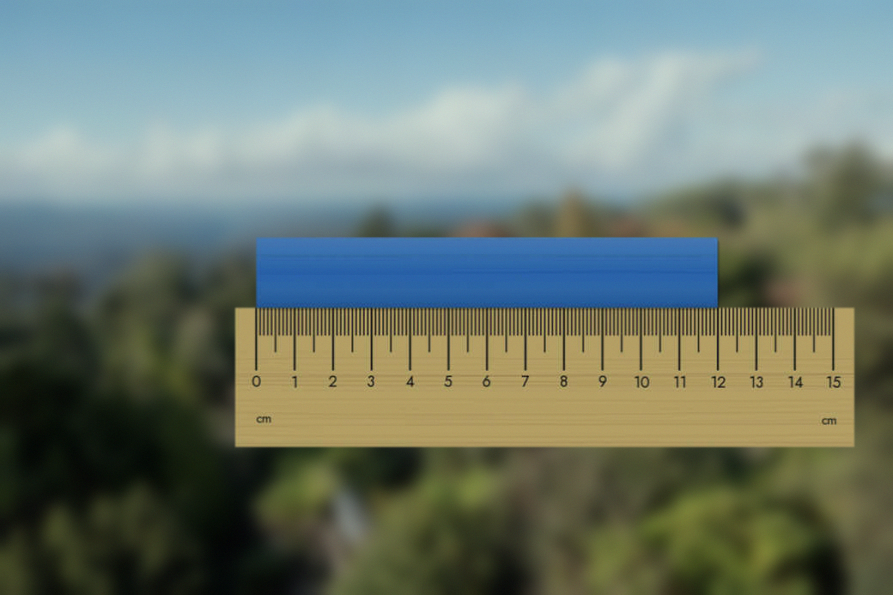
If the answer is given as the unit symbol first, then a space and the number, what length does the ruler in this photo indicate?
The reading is cm 12
